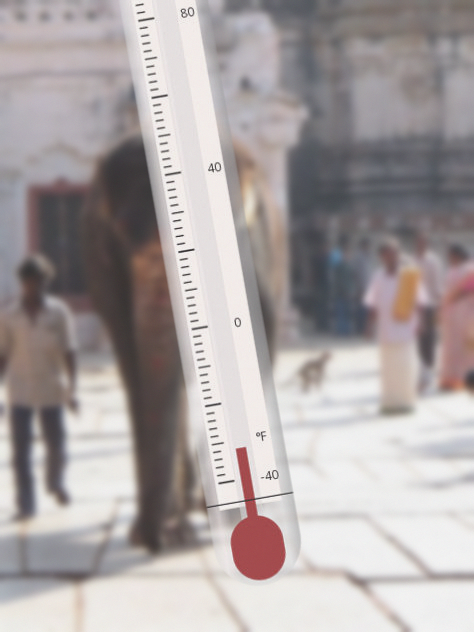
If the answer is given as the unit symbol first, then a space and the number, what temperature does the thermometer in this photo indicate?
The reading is °F -32
